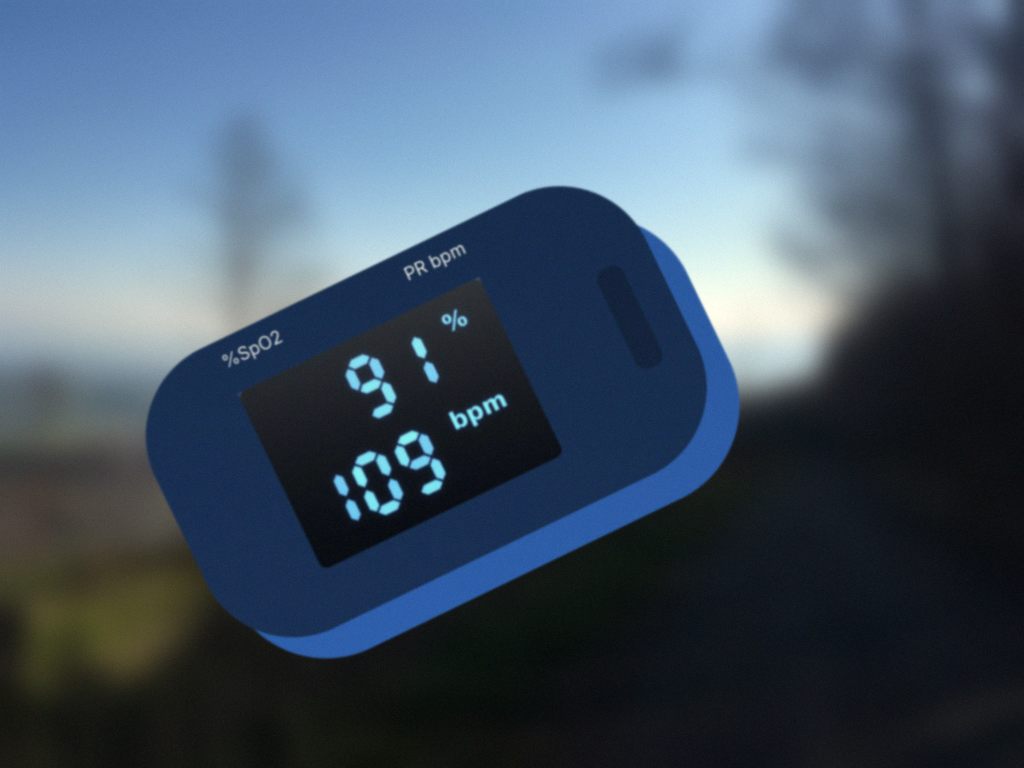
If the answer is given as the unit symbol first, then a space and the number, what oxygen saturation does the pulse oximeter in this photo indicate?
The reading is % 91
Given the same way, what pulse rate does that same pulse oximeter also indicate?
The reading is bpm 109
